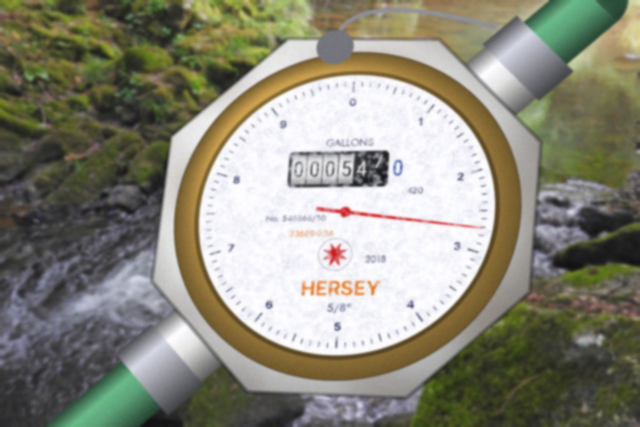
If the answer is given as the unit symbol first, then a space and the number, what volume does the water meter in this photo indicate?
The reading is gal 5472.7
